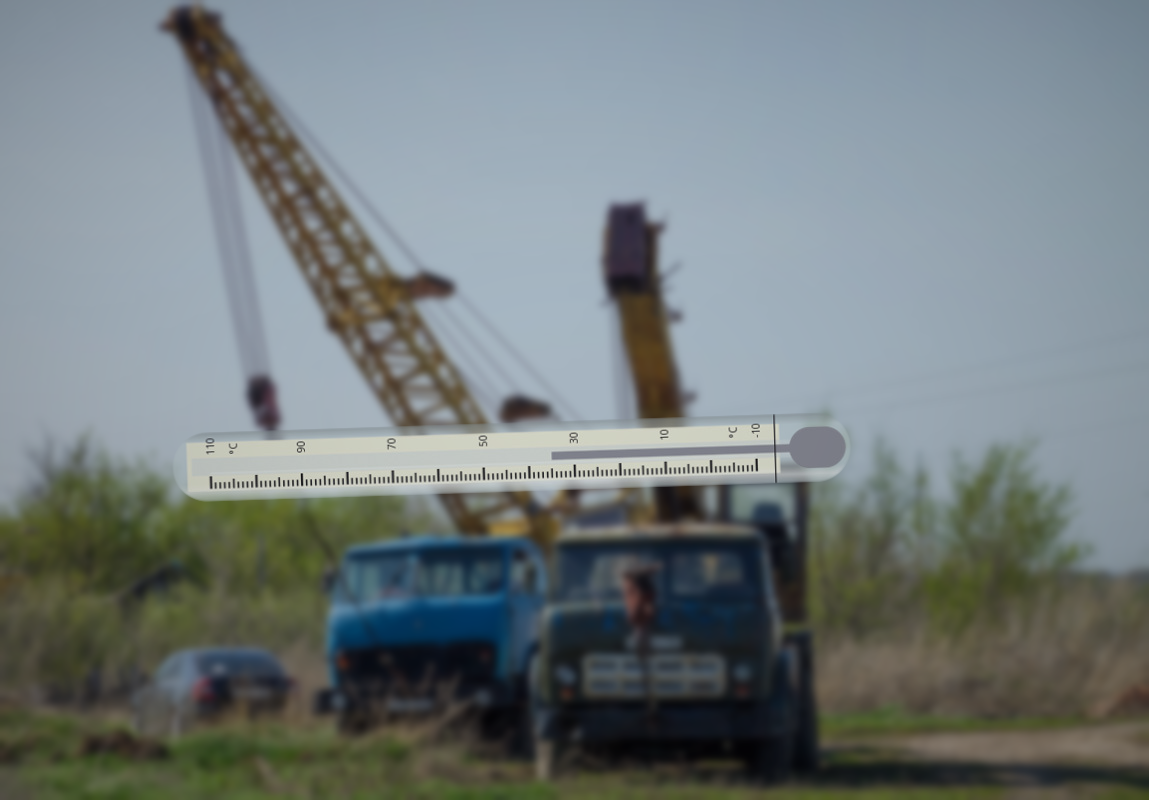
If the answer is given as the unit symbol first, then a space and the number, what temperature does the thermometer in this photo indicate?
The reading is °C 35
